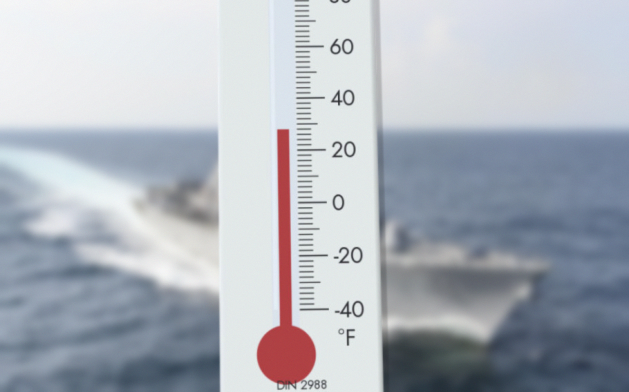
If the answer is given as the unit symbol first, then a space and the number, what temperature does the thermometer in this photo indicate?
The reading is °F 28
